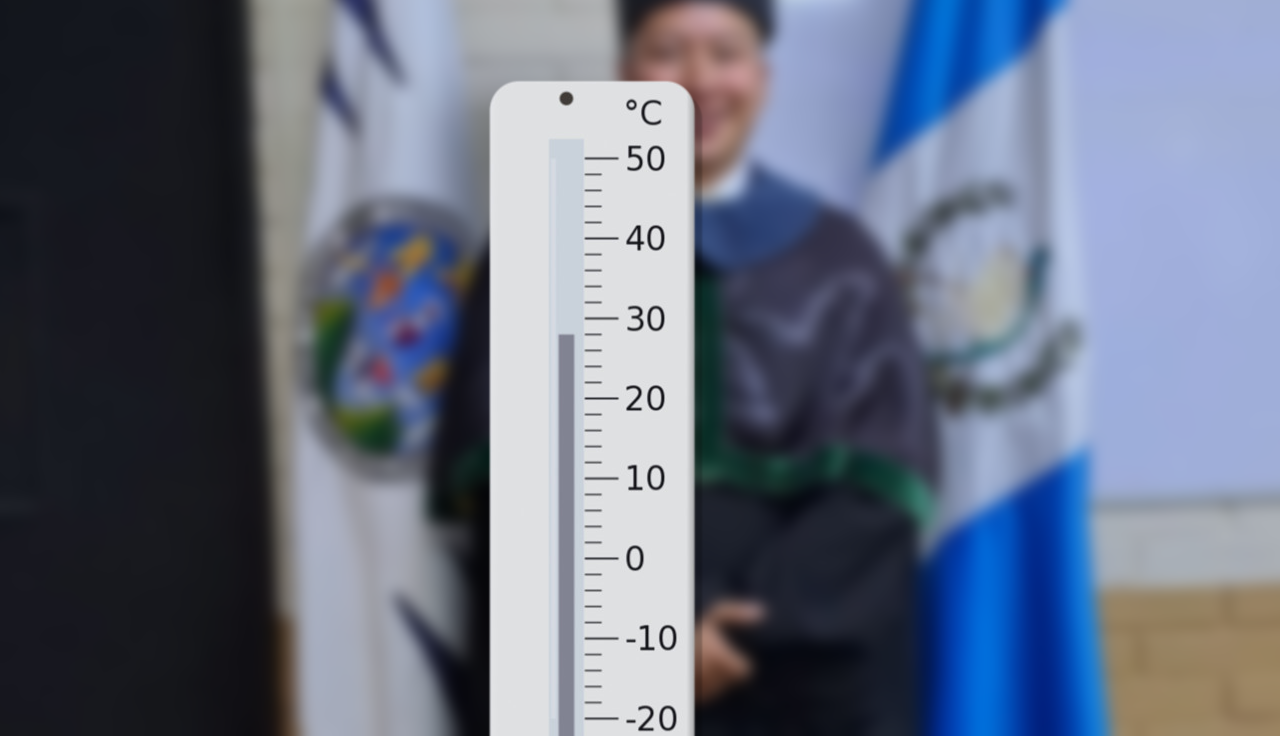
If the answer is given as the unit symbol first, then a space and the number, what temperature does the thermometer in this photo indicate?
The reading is °C 28
